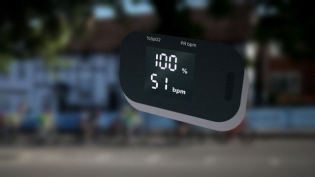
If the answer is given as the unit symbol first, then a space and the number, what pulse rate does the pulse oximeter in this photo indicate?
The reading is bpm 51
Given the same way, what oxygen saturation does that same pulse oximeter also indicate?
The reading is % 100
